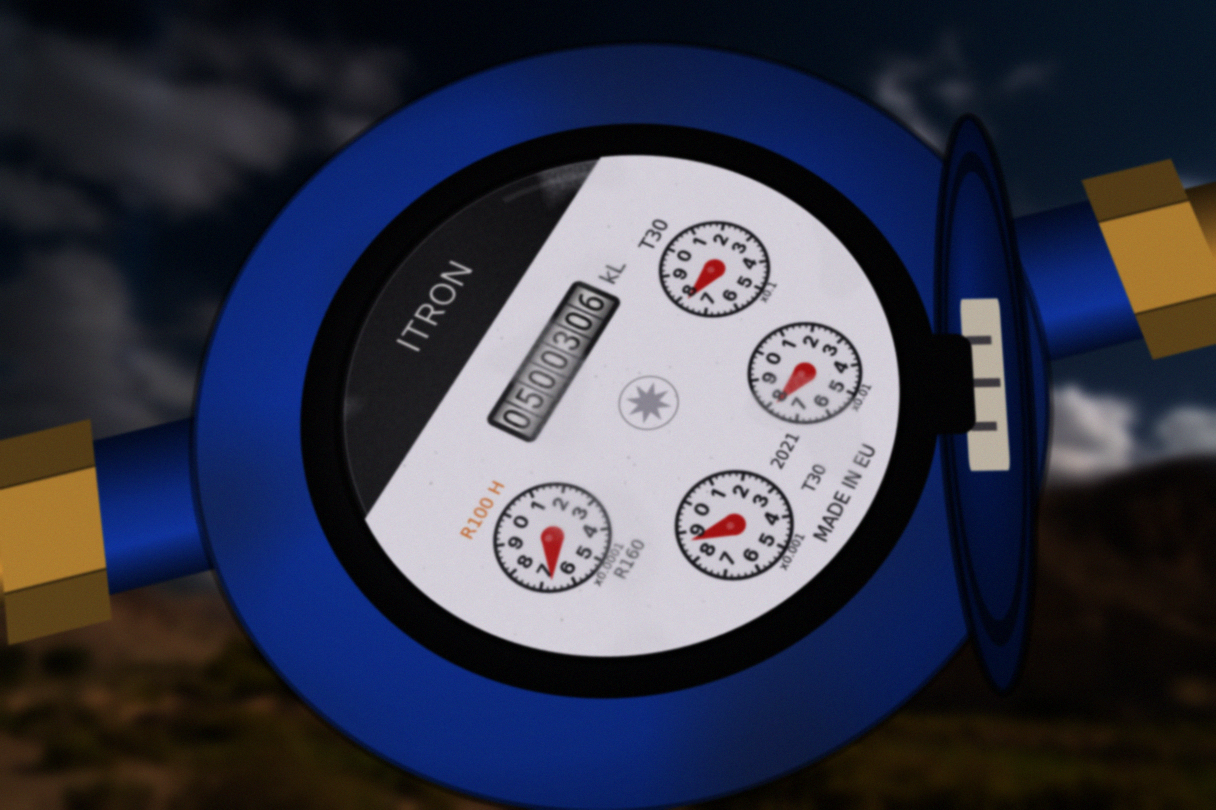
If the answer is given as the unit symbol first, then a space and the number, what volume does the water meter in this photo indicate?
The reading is kL 500306.7786
